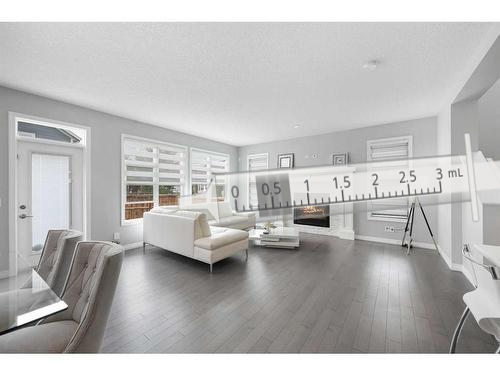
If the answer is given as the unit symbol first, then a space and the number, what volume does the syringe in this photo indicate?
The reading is mL 0.3
